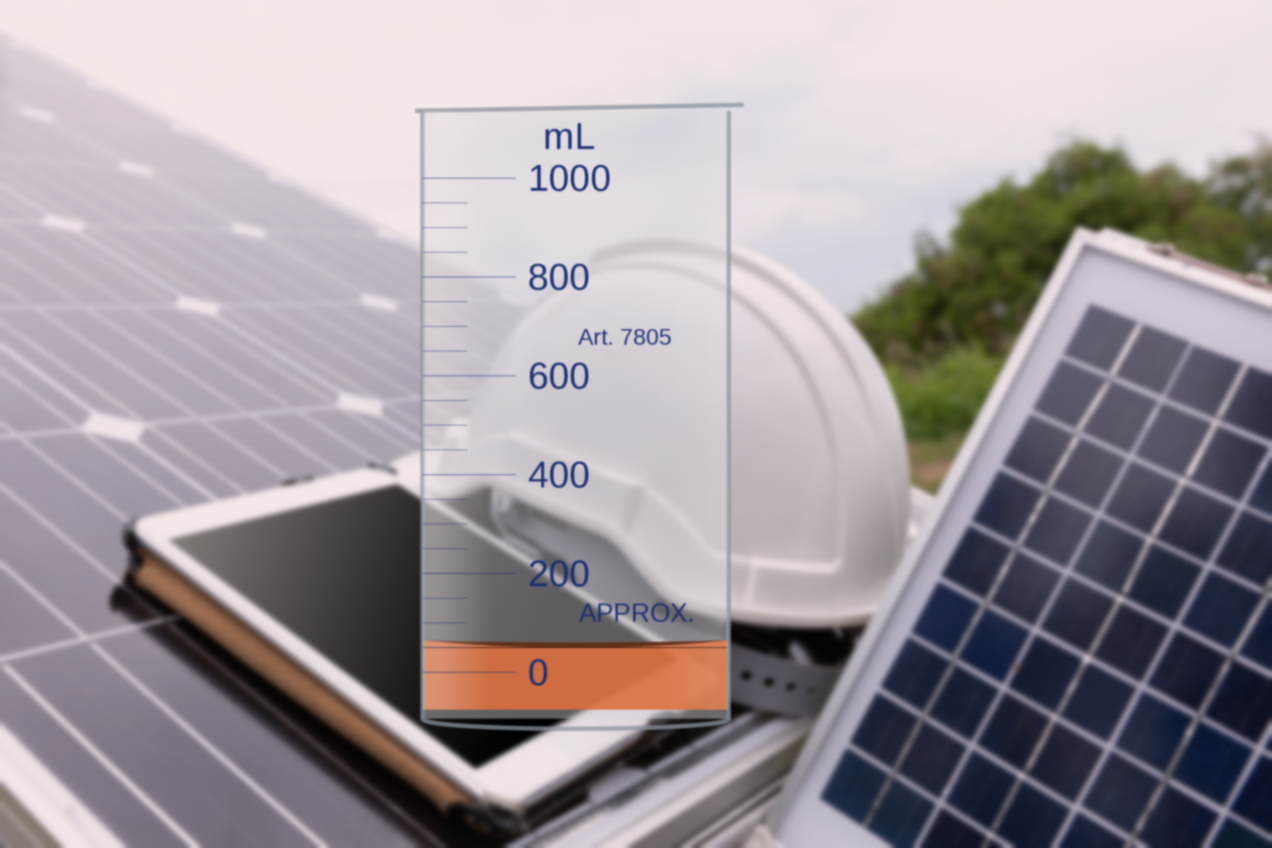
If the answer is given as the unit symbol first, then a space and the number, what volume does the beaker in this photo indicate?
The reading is mL 50
